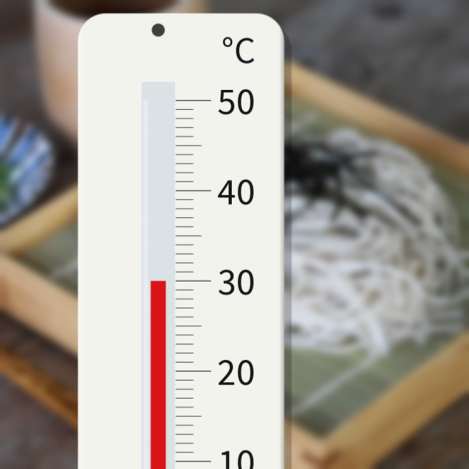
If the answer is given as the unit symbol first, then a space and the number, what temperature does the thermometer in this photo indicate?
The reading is °C 30
